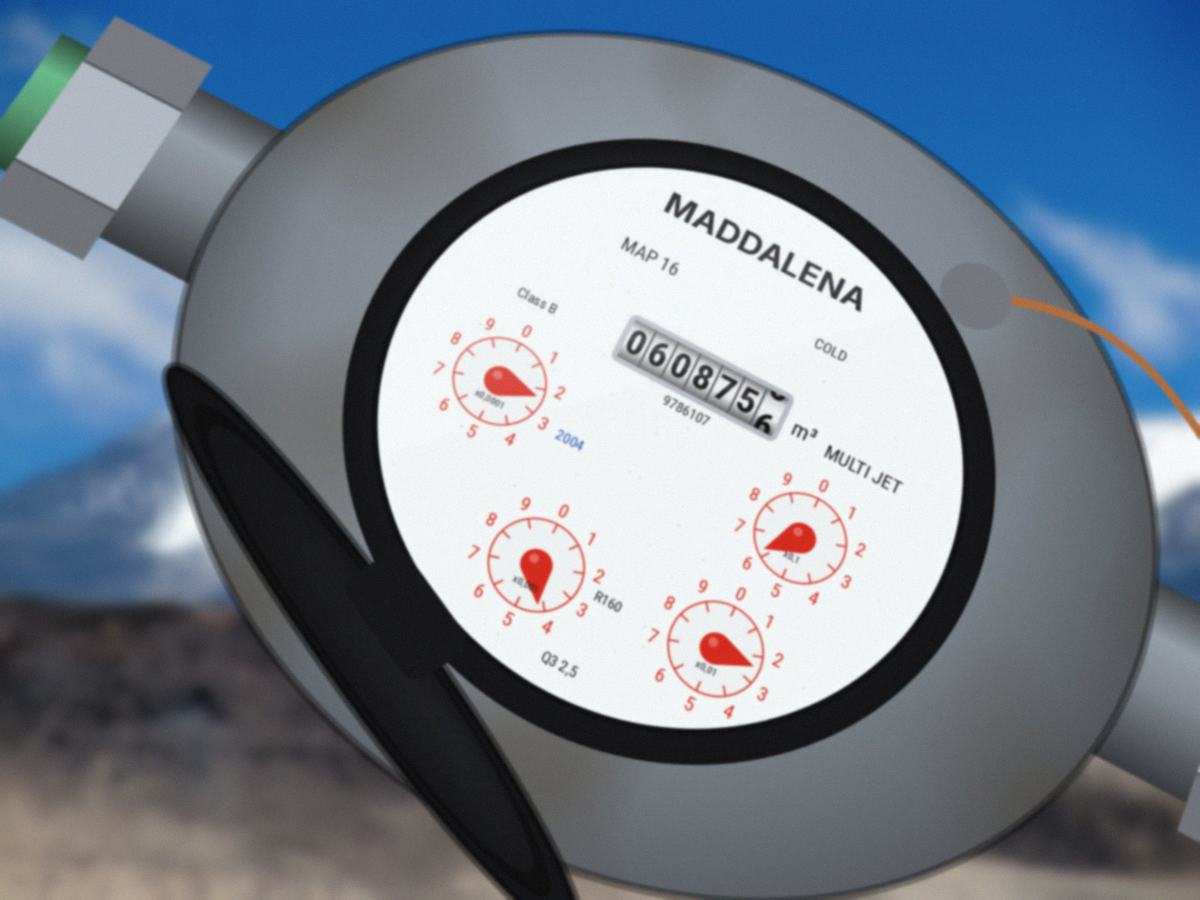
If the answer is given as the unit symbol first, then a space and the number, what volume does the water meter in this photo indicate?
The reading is m³ 608755.6242
